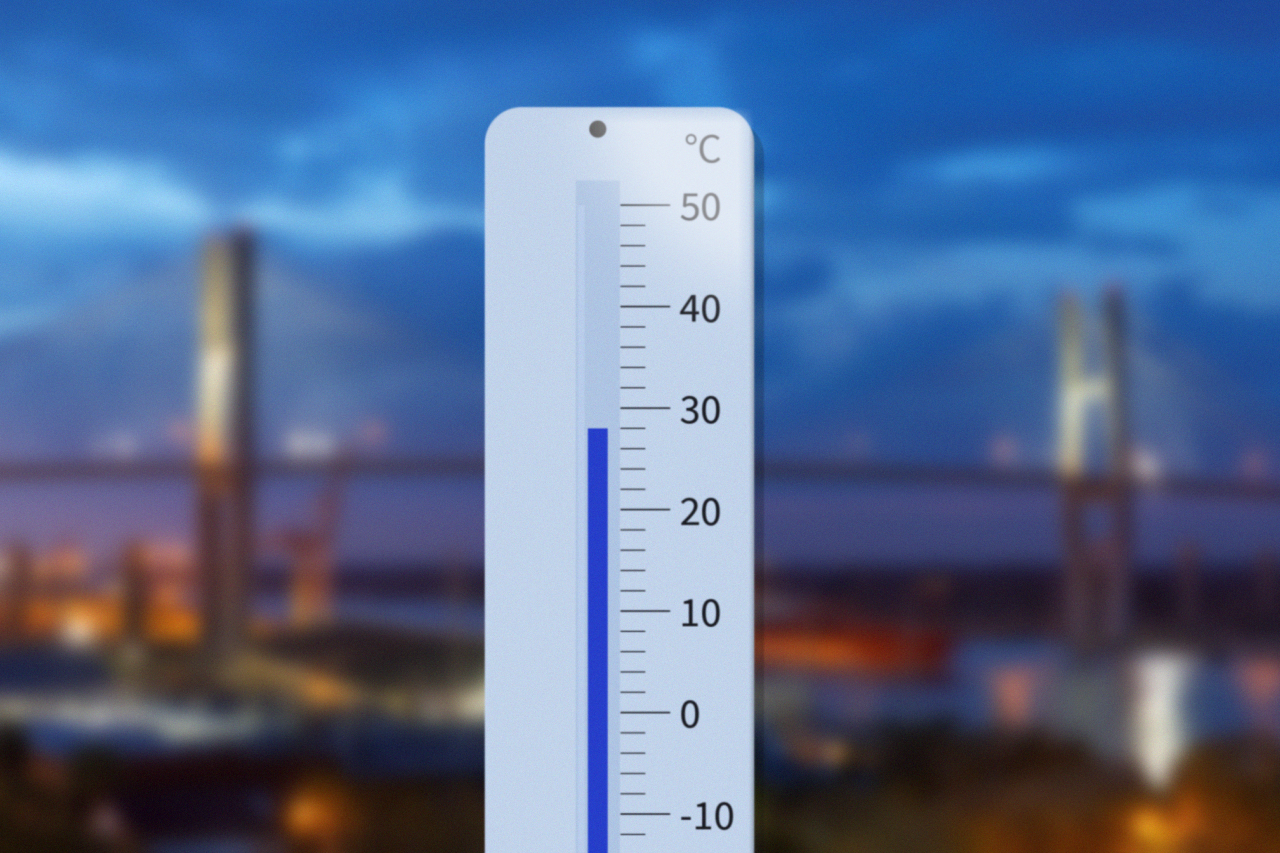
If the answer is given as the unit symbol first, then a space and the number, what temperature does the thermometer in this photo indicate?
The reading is °C 28
